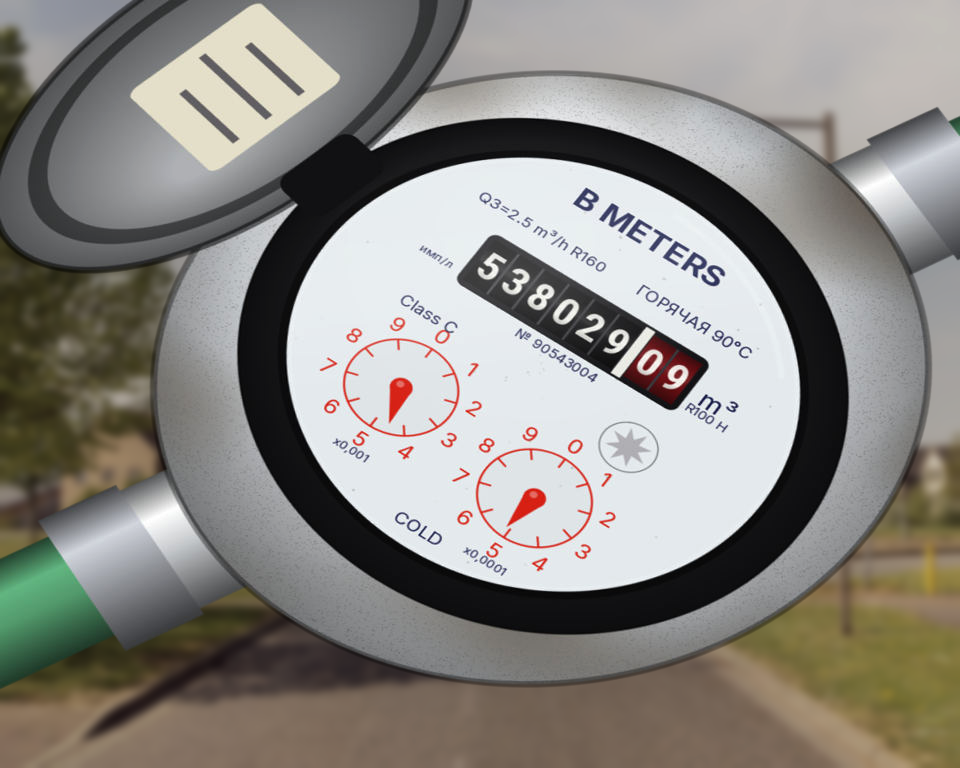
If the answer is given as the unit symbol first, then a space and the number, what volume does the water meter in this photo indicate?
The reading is m³ 538029.0945
